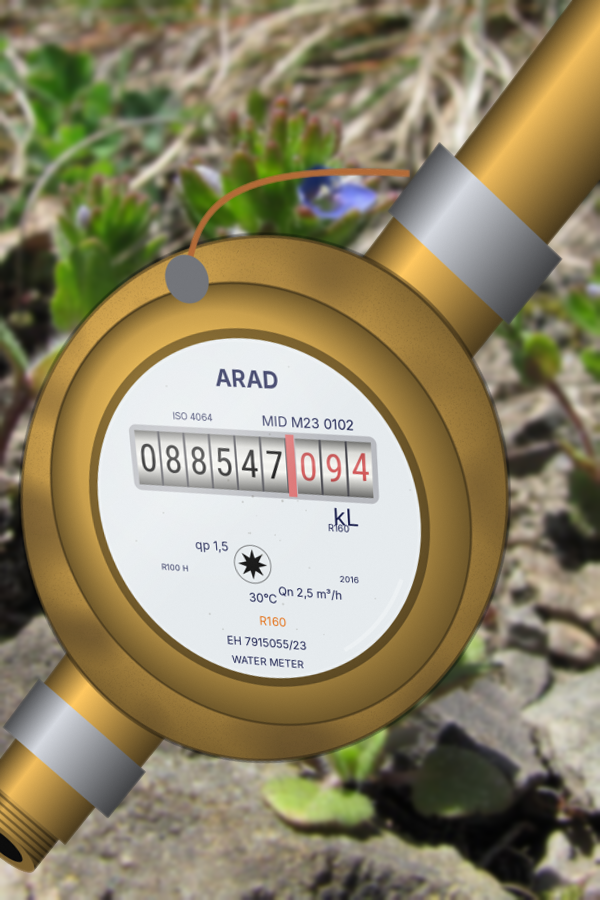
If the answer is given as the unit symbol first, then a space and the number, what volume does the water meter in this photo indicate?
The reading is kL 88547.094
